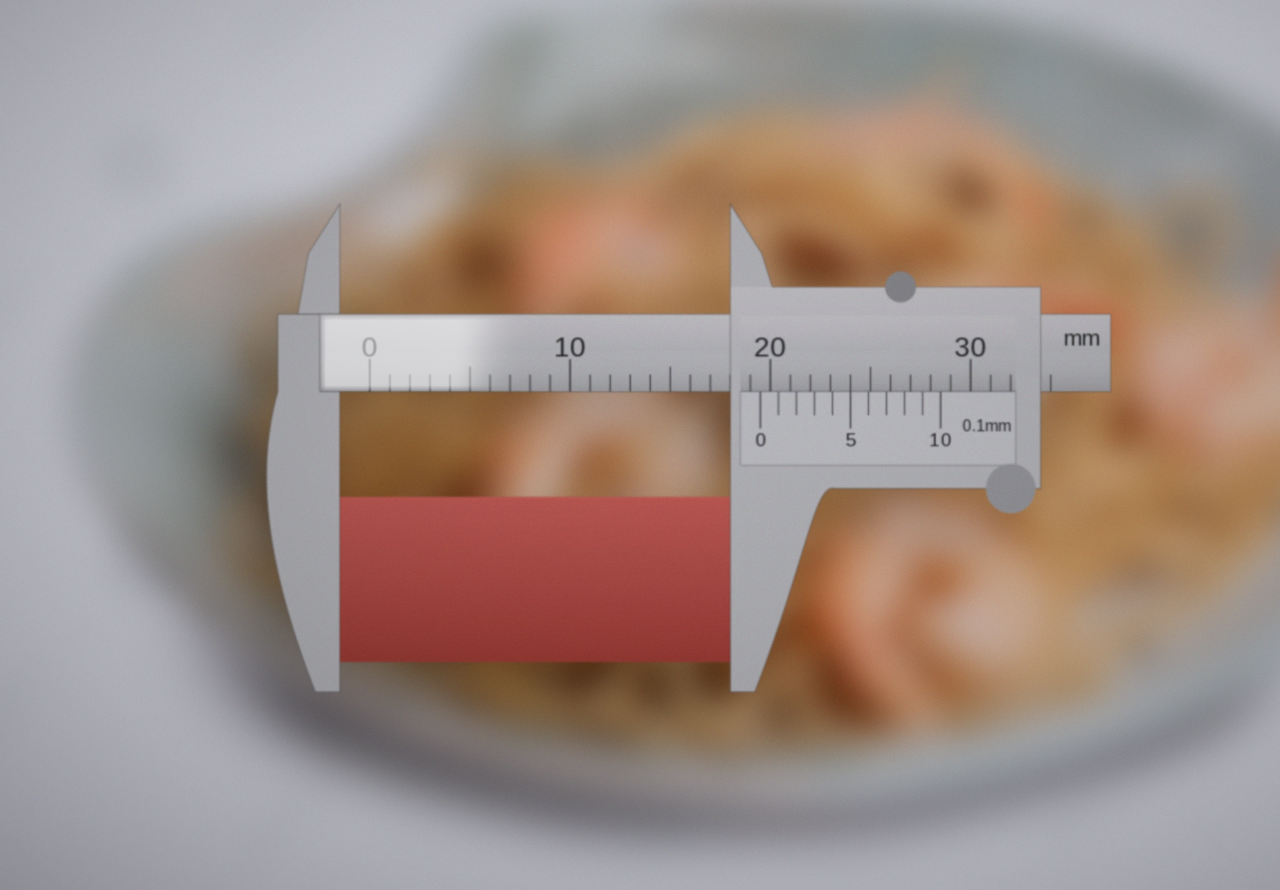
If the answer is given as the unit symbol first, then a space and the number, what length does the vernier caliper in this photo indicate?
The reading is mm 19.5
